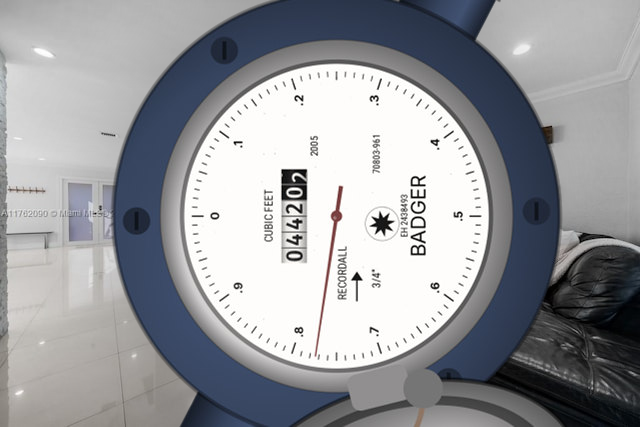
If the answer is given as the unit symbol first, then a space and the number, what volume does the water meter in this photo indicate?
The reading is ft³ 44201.77
